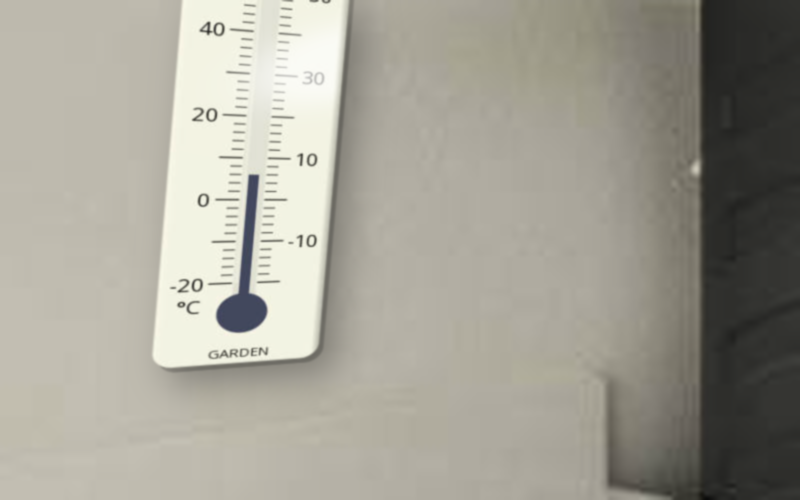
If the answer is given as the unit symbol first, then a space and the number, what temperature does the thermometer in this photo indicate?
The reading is °C 6
